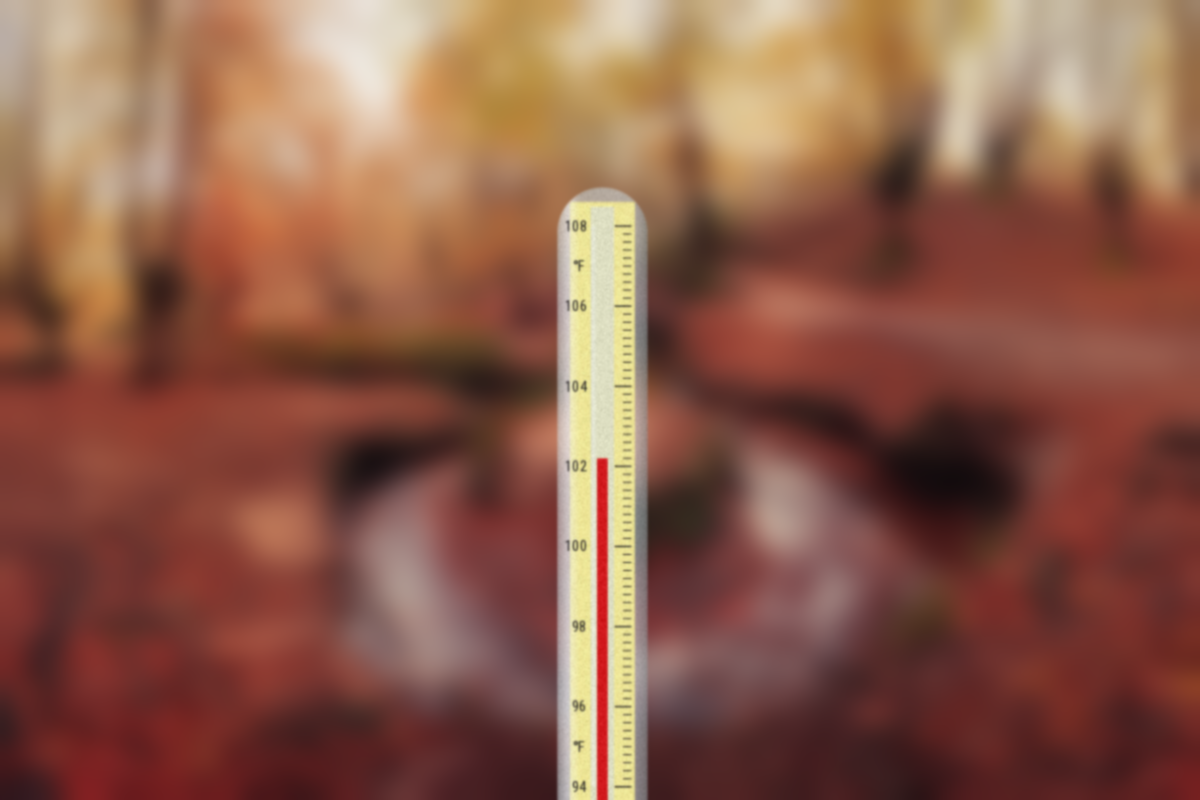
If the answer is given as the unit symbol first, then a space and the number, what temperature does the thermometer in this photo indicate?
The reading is °F 102.2
